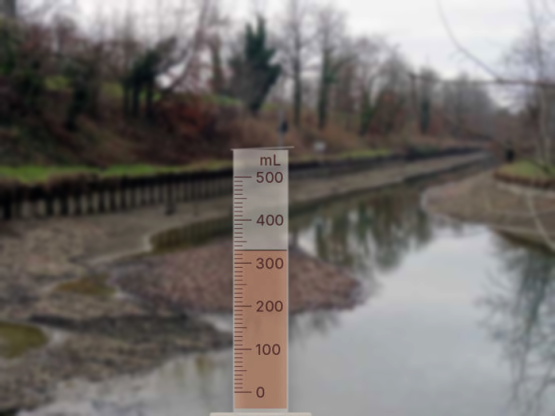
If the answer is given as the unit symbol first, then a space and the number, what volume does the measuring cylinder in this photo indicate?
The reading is mL 330
